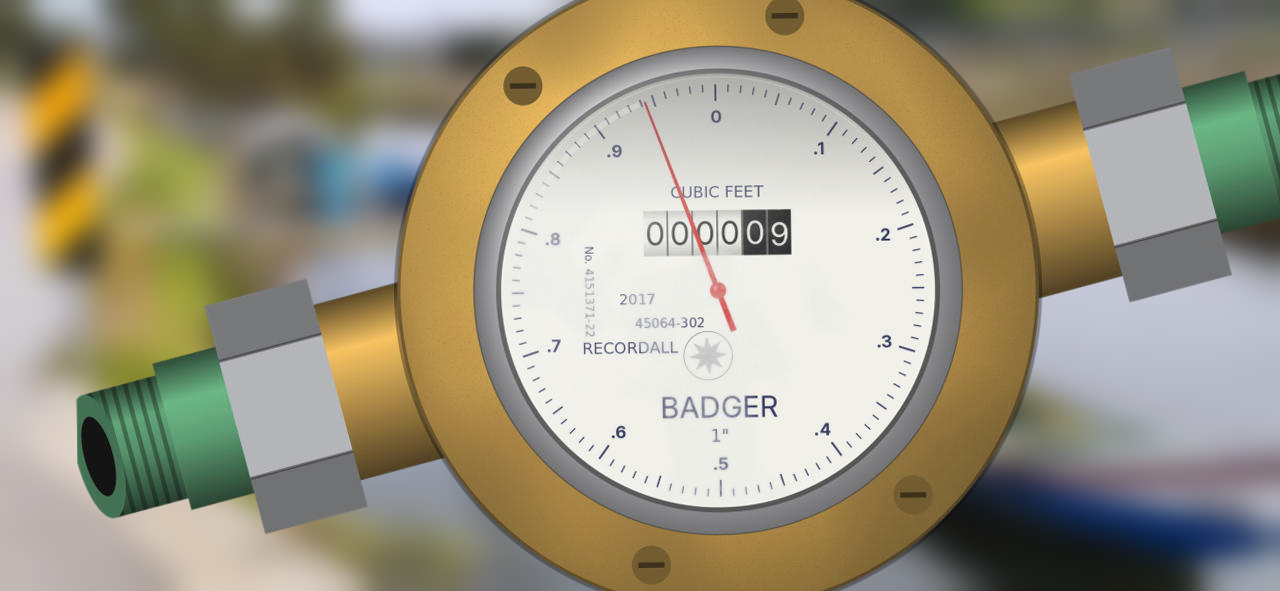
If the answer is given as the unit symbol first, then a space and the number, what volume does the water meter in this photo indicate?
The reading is ft³ 8.94
